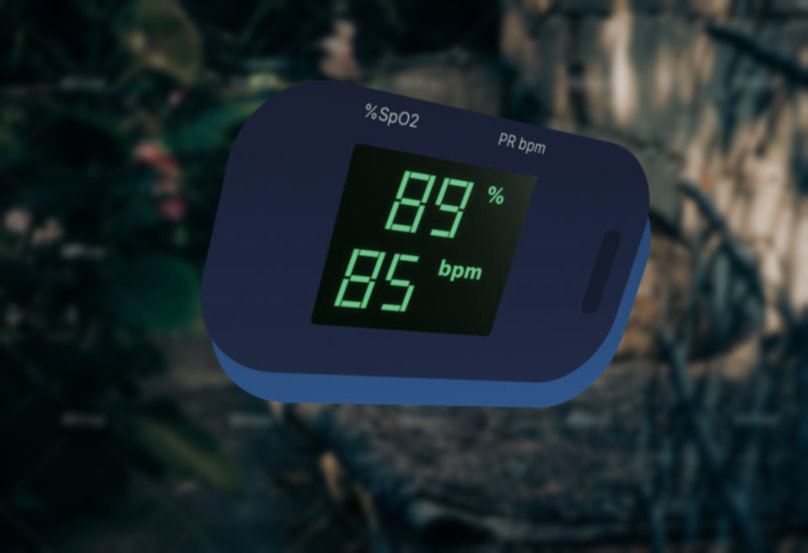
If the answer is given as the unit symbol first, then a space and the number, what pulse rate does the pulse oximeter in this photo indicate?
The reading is bpm 85
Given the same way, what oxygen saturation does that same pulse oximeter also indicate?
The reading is % 89
